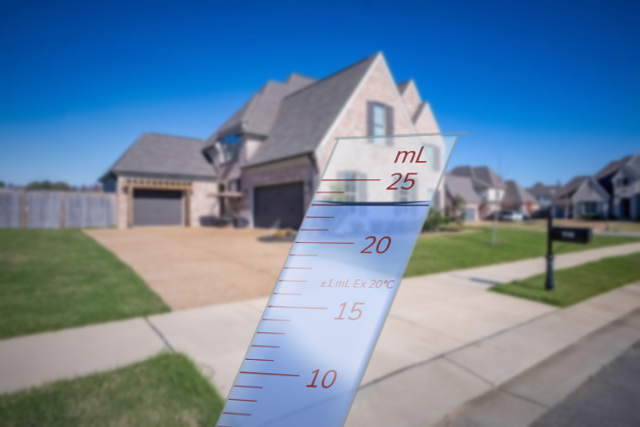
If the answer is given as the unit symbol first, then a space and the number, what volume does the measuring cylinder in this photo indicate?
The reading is mL 23
